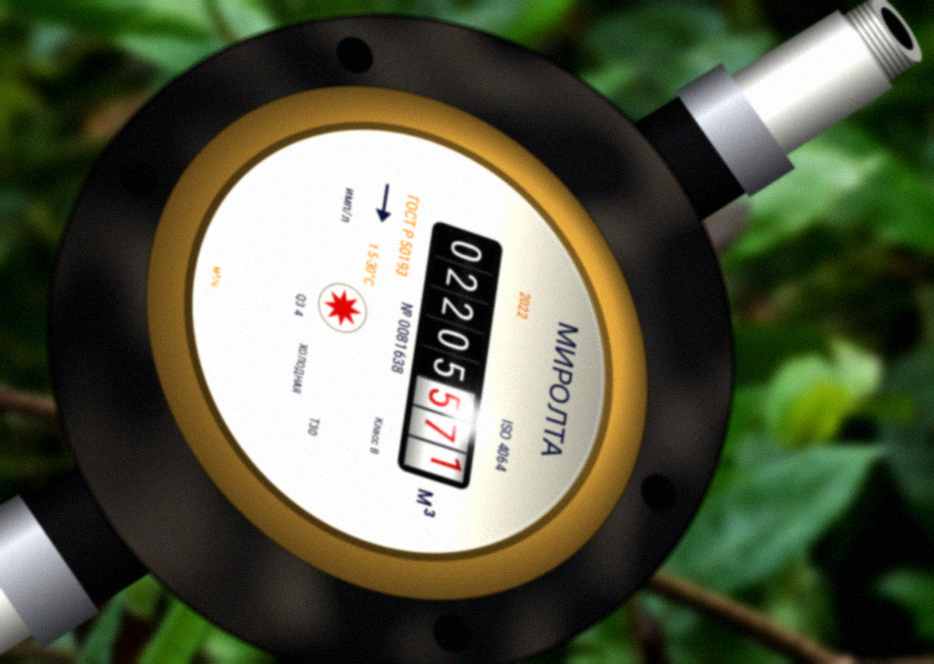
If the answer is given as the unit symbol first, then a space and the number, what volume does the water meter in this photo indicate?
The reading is m³ 2205.571
